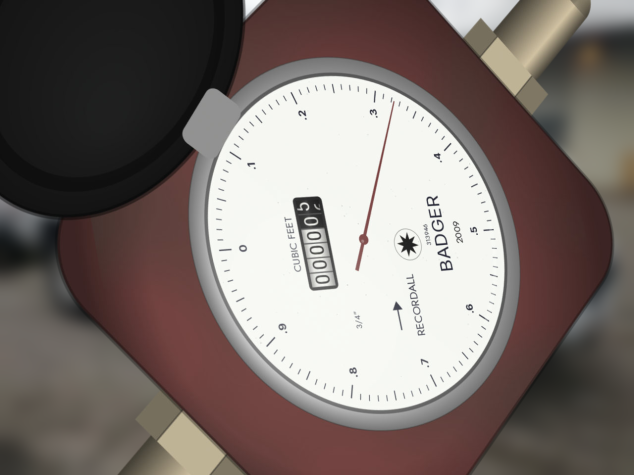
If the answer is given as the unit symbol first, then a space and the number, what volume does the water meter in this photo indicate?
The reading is ft³ 5.32
